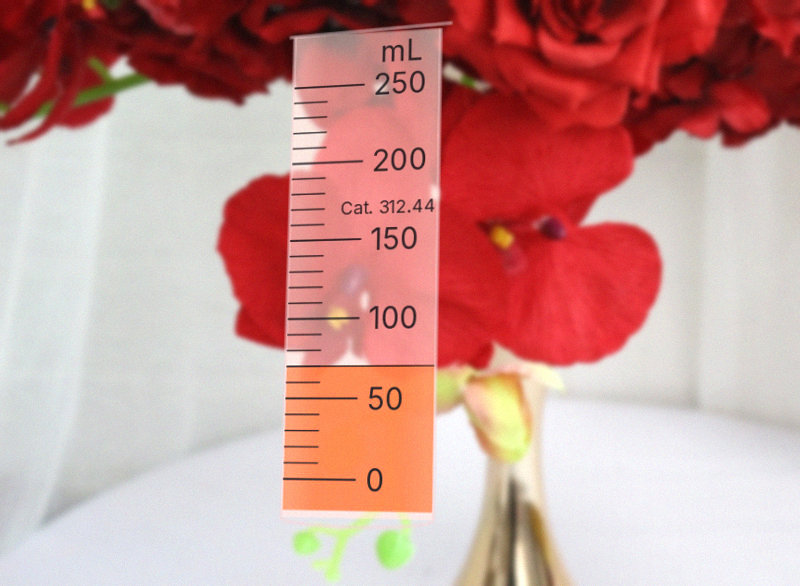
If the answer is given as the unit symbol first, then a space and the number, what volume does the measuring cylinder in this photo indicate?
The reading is mL 70
